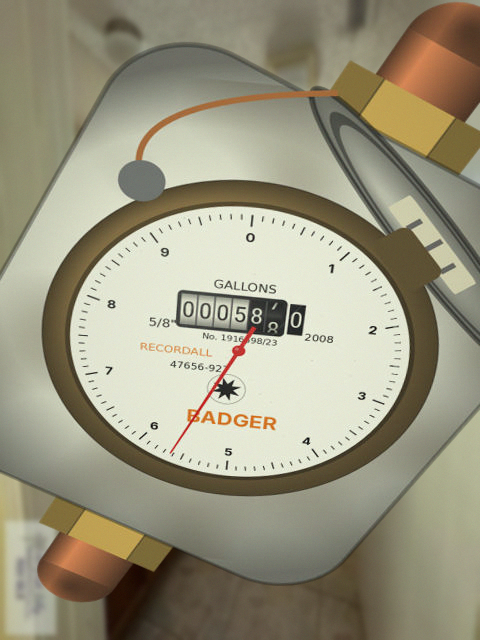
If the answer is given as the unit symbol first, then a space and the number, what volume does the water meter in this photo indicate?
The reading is gal 5875.6
